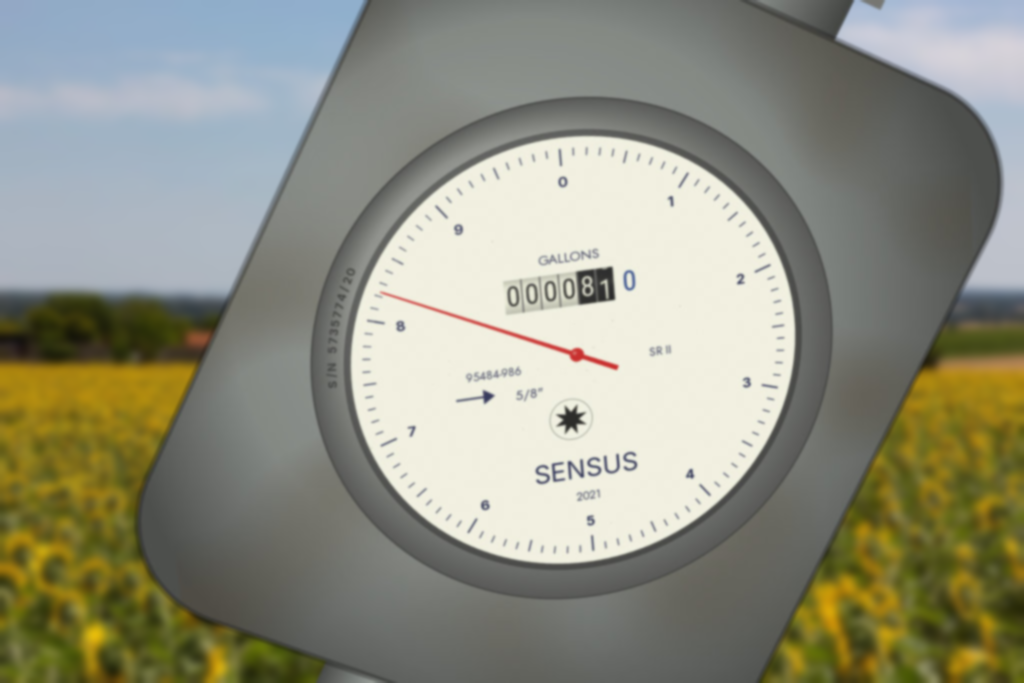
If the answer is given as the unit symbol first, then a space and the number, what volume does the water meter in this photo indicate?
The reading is gal 808.2
